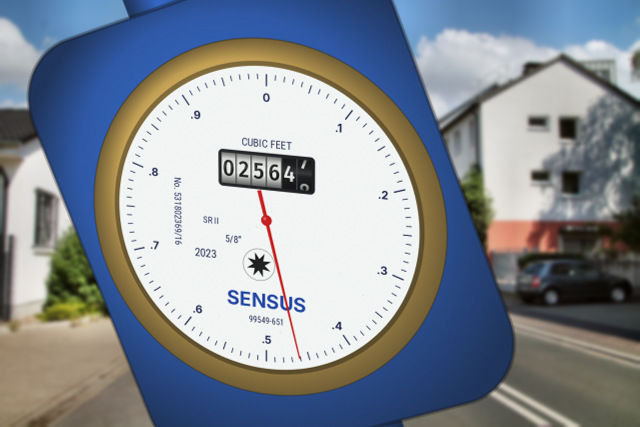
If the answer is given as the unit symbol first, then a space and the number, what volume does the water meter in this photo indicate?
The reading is ft³ 25647.46
